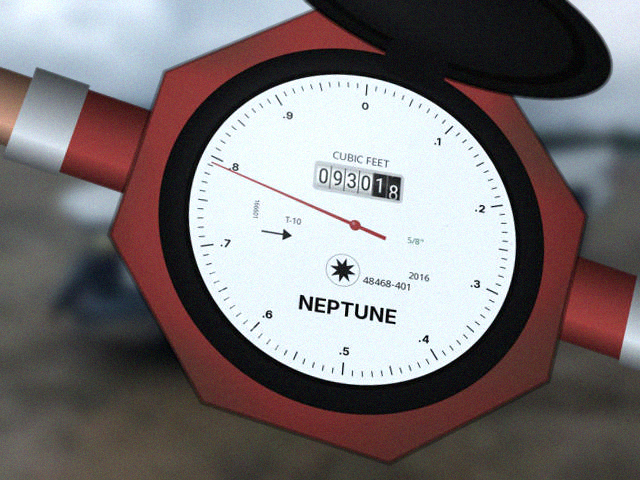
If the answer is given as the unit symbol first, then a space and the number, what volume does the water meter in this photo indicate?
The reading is ft³ 93017.79
